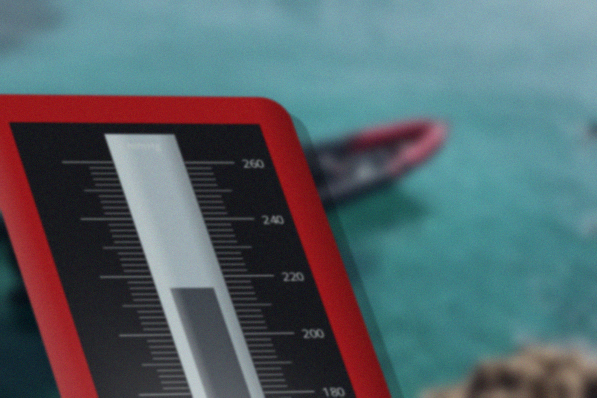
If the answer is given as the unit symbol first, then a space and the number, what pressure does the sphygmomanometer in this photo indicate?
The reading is mmHg 216
